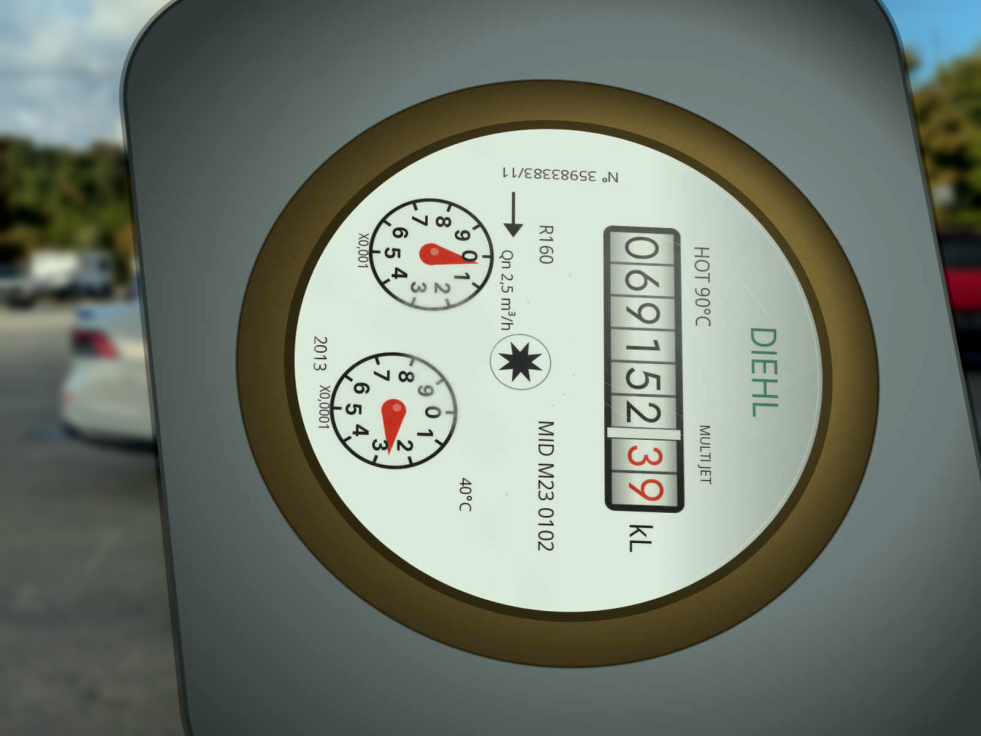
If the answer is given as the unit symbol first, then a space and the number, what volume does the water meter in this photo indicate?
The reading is kL 69152.3902
